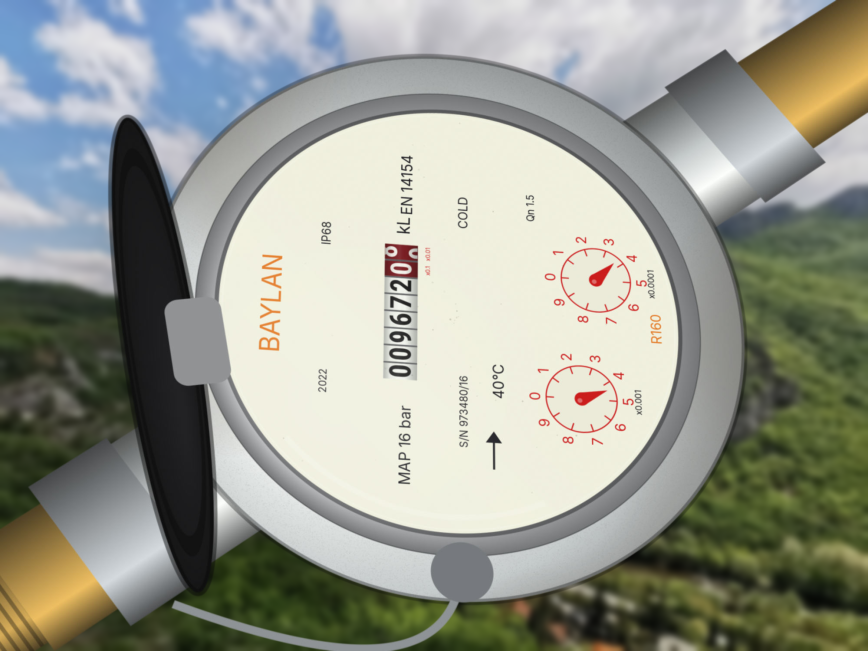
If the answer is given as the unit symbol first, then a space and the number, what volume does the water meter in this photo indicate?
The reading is kL 9672.0843
